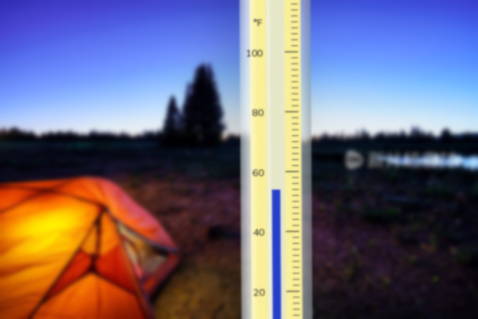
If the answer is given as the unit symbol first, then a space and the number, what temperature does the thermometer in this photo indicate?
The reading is °F 54
